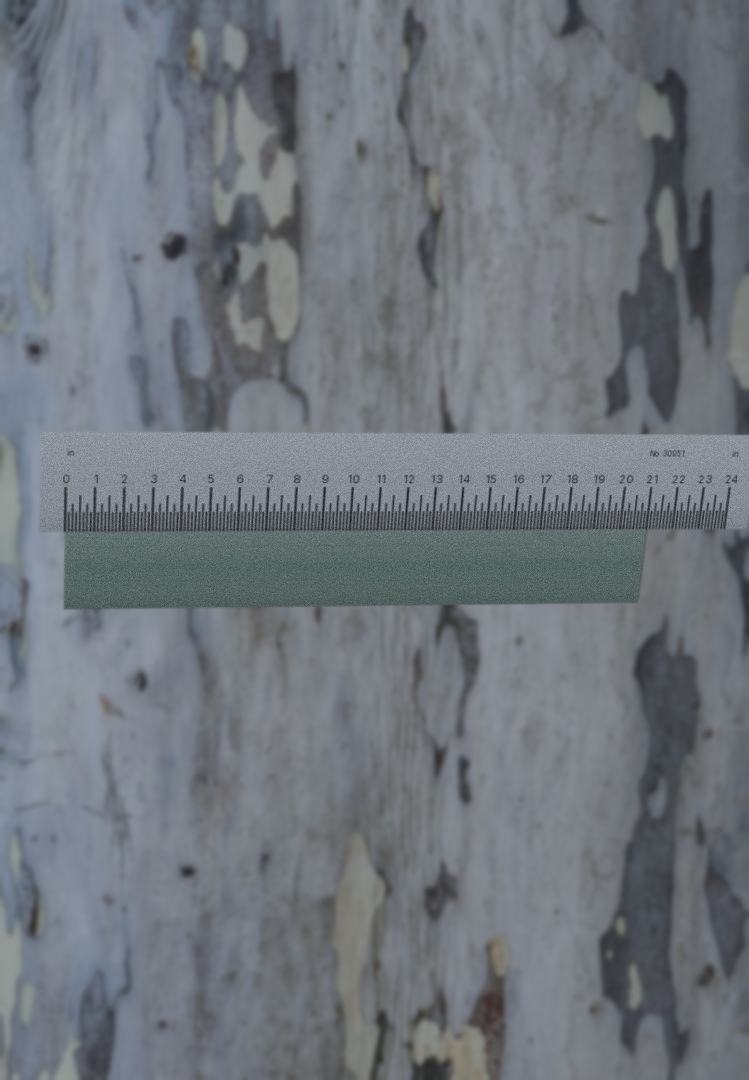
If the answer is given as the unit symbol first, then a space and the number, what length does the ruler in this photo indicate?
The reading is in 21
